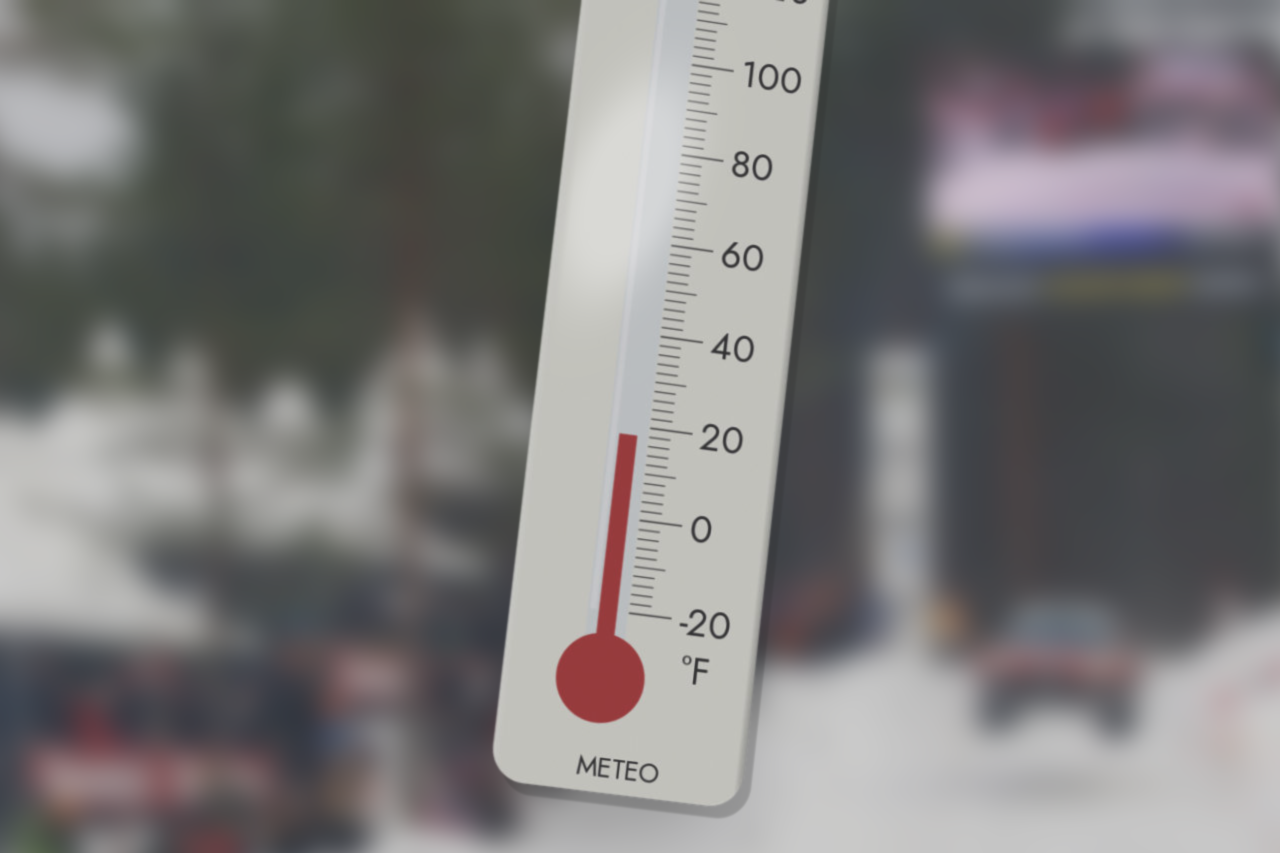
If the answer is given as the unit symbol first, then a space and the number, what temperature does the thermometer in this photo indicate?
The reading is °F 18
